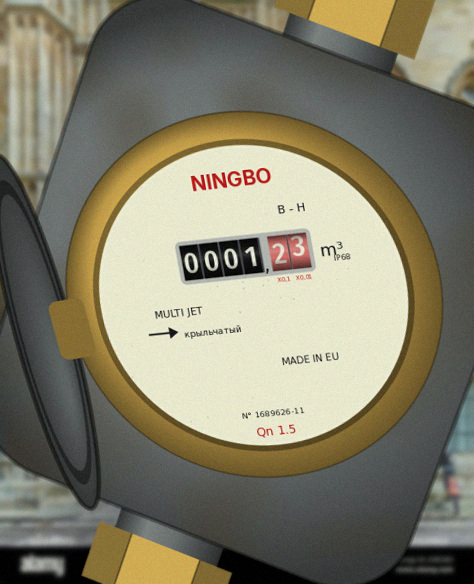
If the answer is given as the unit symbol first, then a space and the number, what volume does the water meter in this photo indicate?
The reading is m³ 1.23
